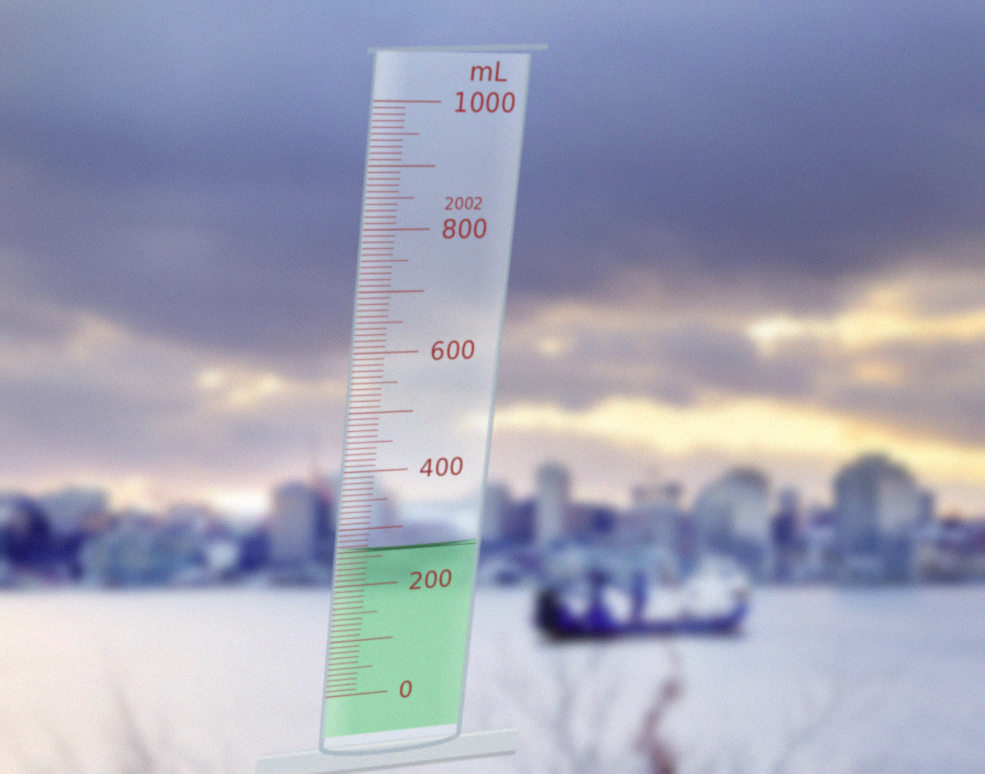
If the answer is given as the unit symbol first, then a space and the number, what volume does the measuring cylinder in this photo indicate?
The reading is mL 260
